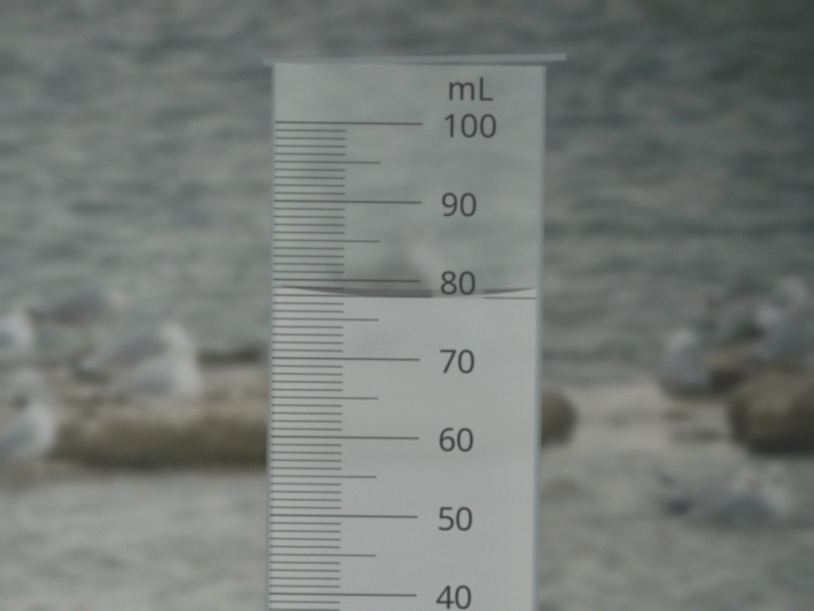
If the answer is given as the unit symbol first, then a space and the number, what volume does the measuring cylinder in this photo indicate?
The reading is mL 78
